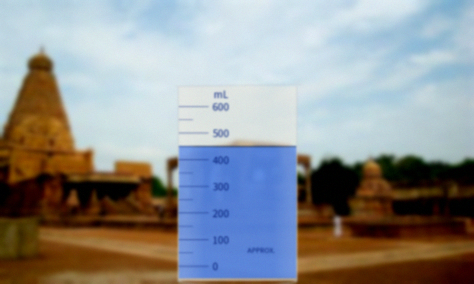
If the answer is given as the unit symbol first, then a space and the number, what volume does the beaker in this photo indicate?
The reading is mL 450
